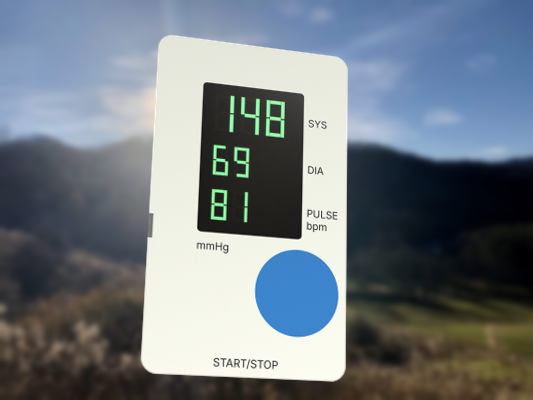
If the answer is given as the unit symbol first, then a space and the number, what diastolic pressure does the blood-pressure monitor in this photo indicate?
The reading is mmHg 69
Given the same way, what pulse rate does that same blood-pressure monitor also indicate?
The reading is bpm 81
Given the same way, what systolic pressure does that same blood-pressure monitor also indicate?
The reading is mmHg 148
